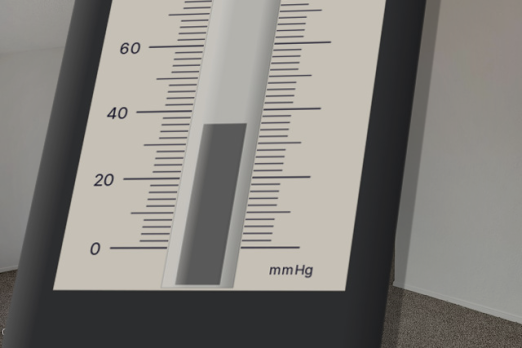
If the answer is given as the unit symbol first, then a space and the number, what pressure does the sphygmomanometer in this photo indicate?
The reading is mmHg 36
